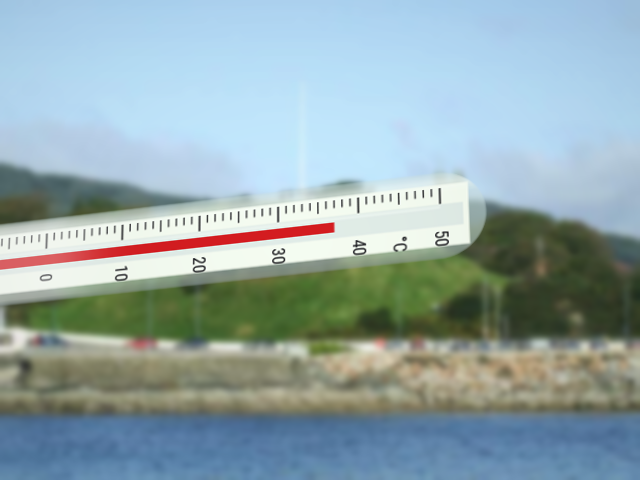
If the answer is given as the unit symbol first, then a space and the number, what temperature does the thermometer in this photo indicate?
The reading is °C 37
